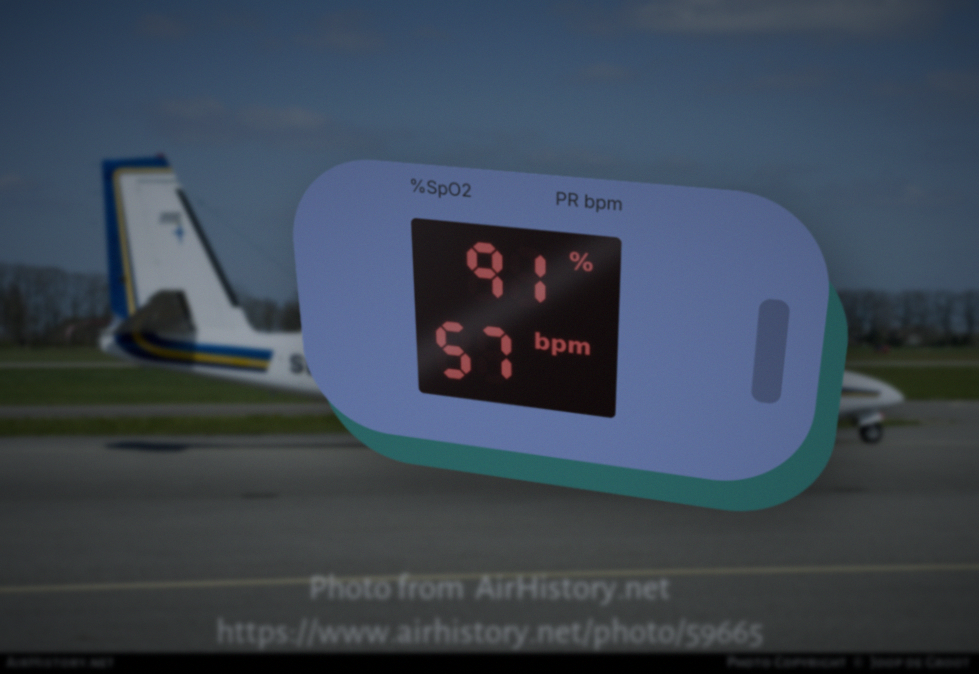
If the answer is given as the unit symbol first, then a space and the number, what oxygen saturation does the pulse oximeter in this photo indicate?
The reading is % 91
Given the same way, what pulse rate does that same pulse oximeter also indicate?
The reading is bpm 57
